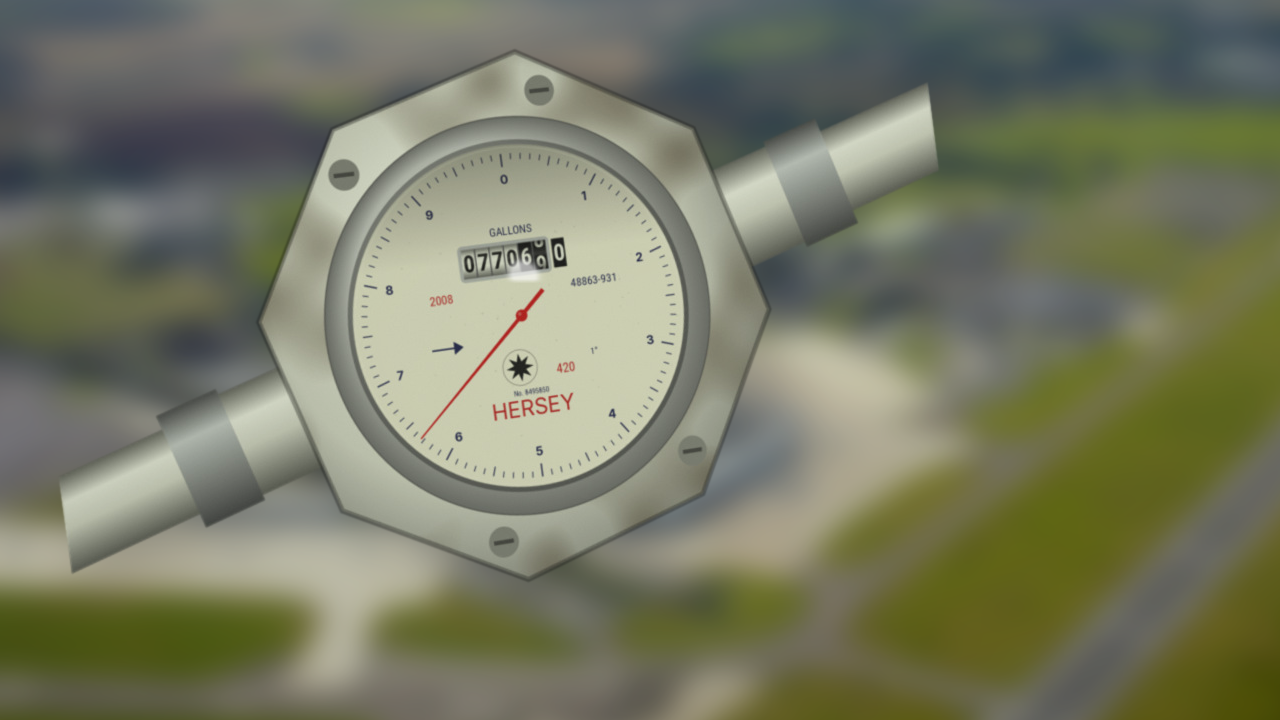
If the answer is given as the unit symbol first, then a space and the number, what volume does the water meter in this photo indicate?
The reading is gal 770686.3
